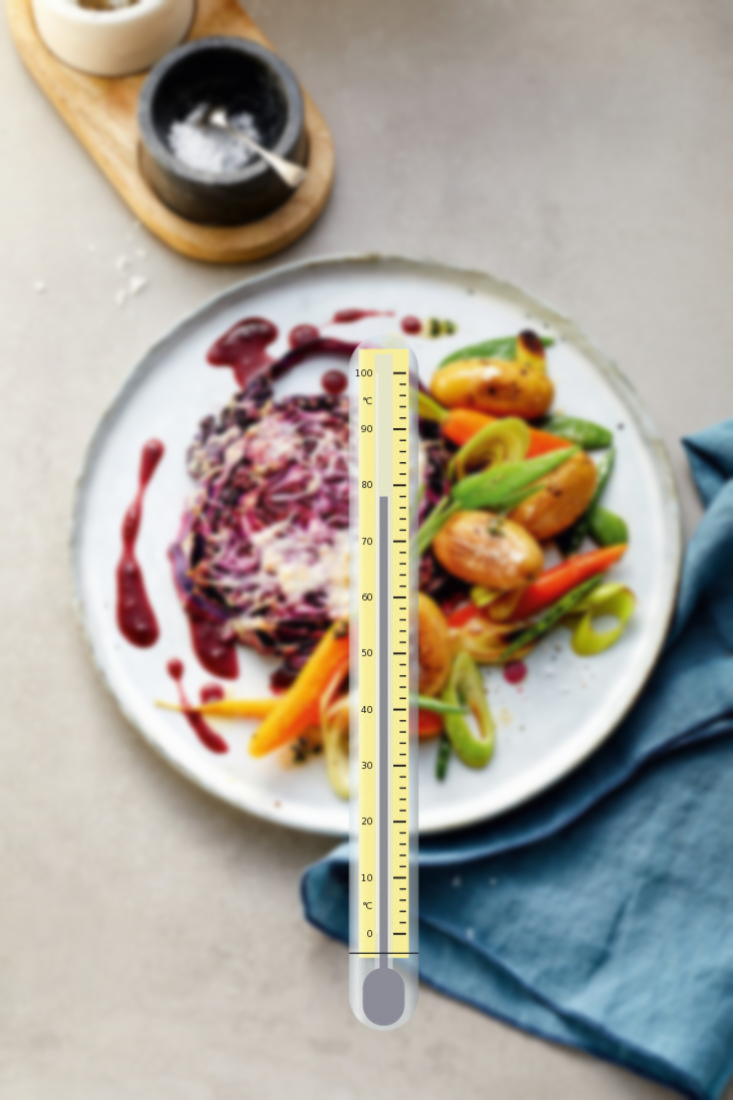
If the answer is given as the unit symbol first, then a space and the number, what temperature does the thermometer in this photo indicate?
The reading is °C 78
